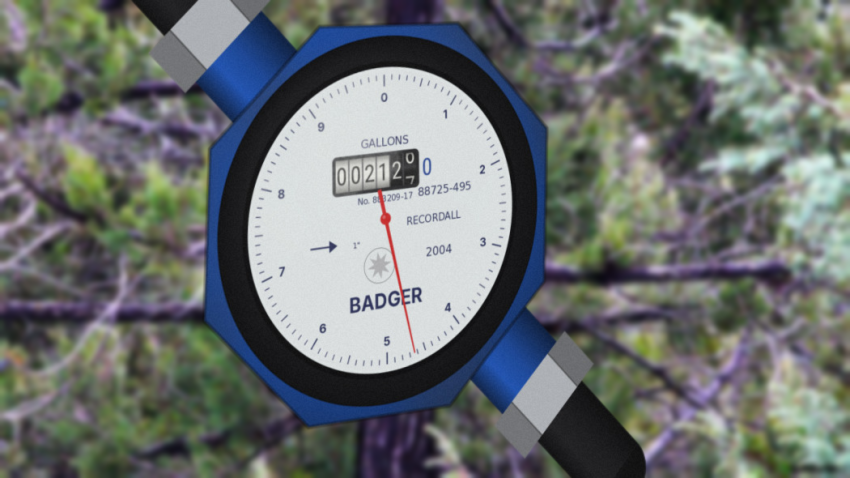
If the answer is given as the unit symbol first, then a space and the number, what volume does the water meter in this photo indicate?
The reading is gal 21264.6
